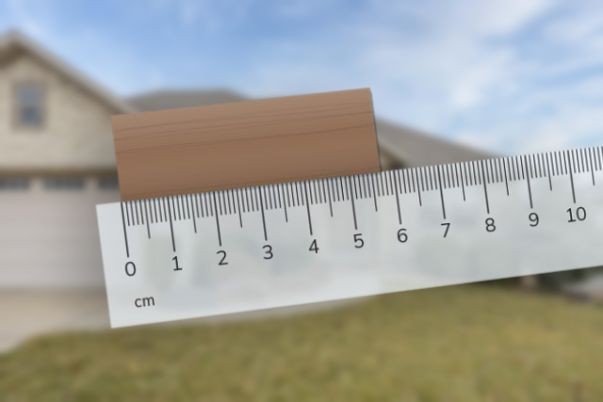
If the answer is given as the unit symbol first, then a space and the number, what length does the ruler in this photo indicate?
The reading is cm 5.7
